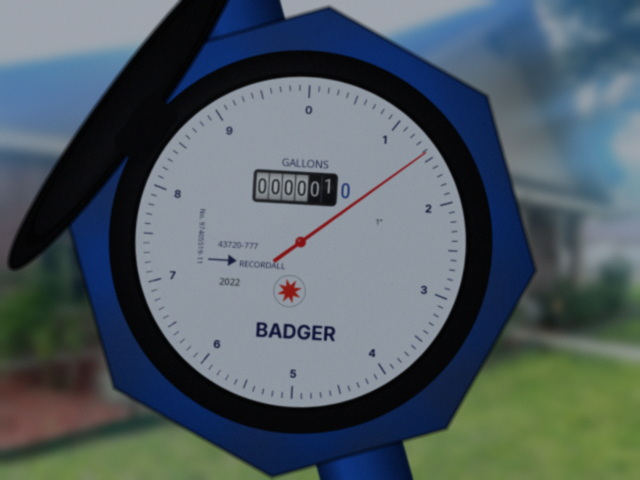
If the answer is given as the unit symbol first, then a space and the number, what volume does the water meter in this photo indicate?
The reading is gal 11.4
